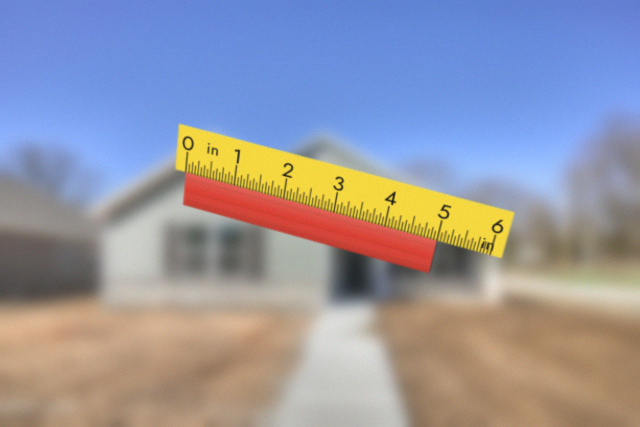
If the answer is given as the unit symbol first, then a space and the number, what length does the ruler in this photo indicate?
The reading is in 5
